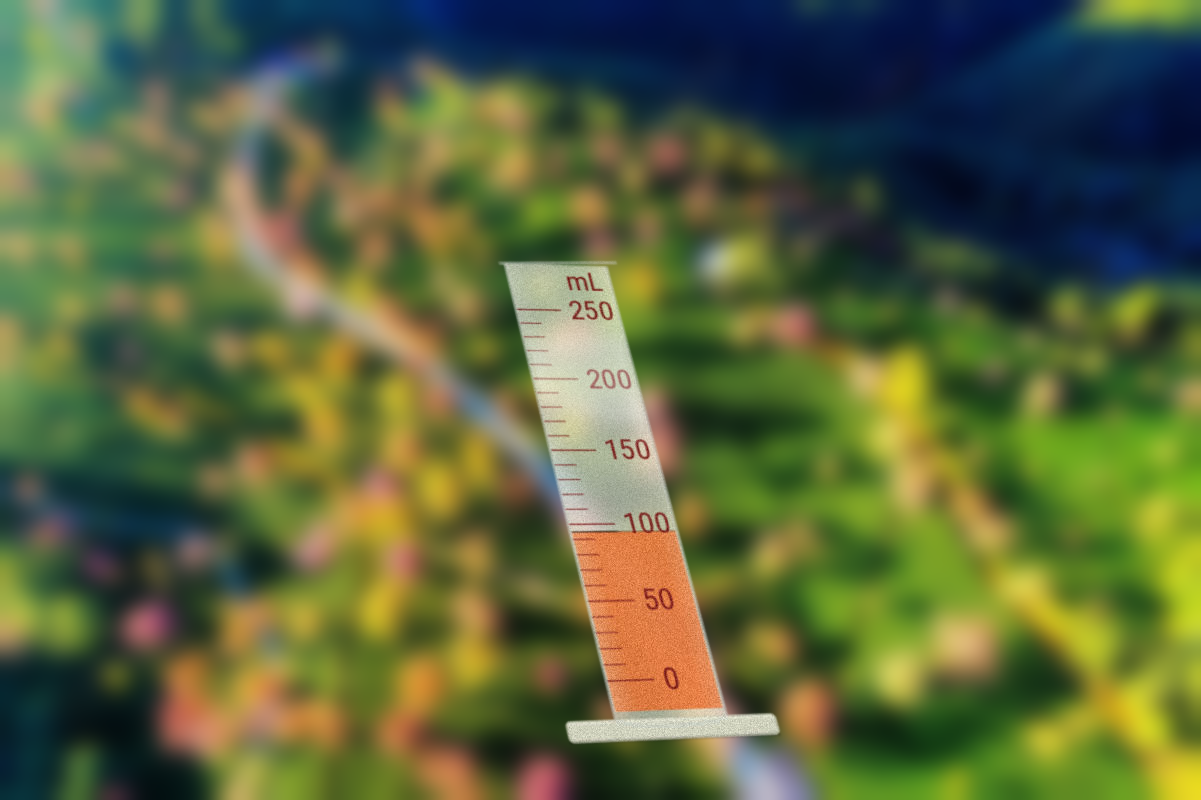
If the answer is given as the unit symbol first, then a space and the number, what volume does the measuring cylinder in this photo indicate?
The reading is mL 95
